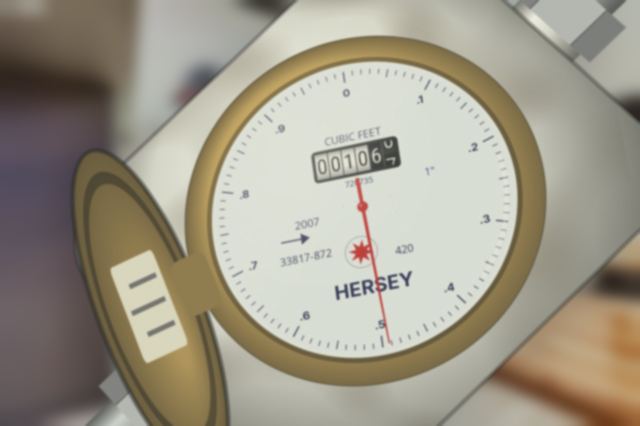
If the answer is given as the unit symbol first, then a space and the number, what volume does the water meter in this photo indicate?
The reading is ft³ 1066.49
